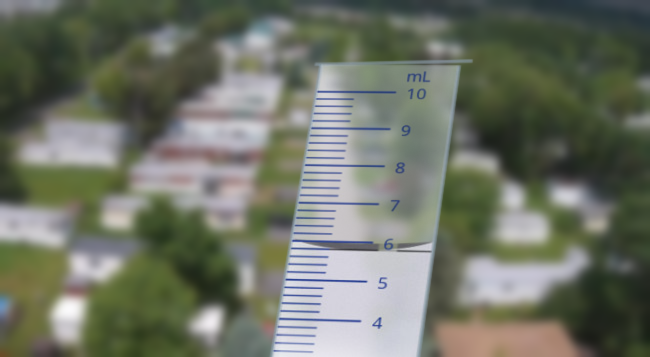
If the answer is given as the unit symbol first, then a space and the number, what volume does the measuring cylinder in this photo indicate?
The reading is mL 5.8
